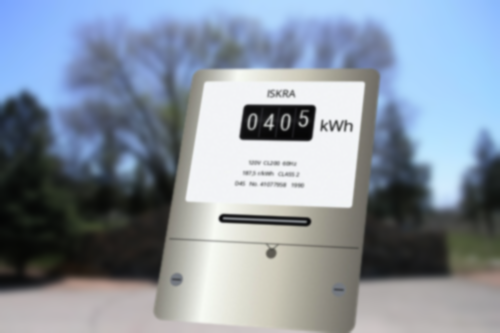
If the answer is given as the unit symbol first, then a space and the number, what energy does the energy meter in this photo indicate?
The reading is kWh 405
